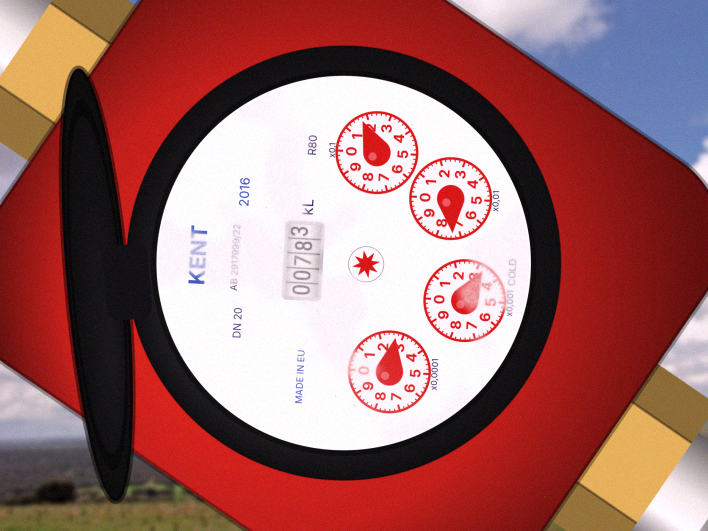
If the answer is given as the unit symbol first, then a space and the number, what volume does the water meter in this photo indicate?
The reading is kL 783.1732
